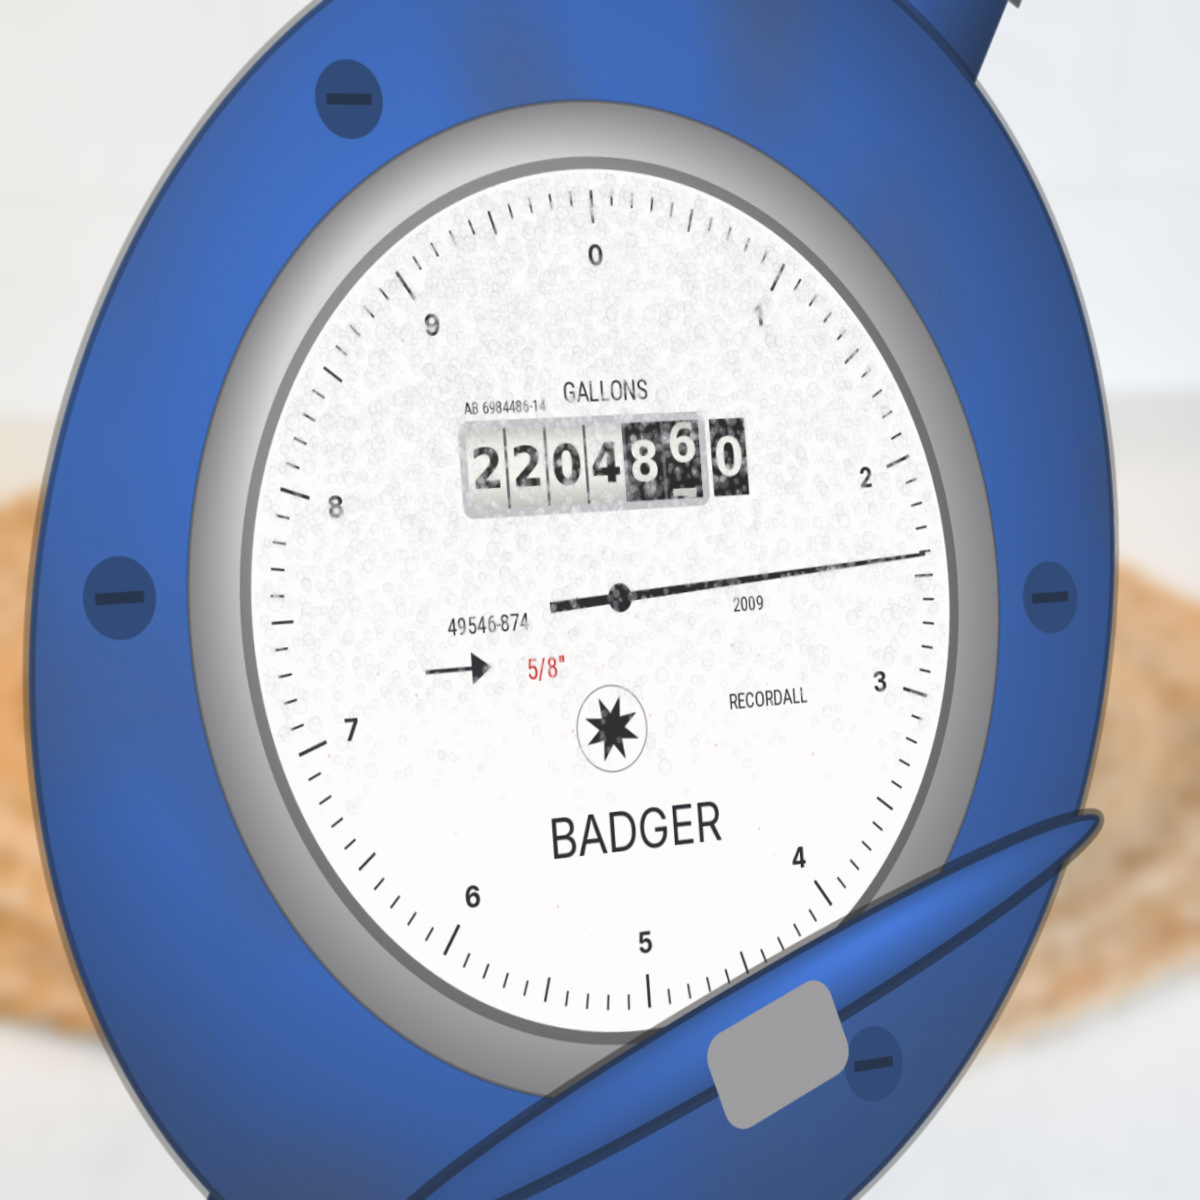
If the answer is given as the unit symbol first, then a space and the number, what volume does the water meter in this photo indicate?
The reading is gal 2204862.4
